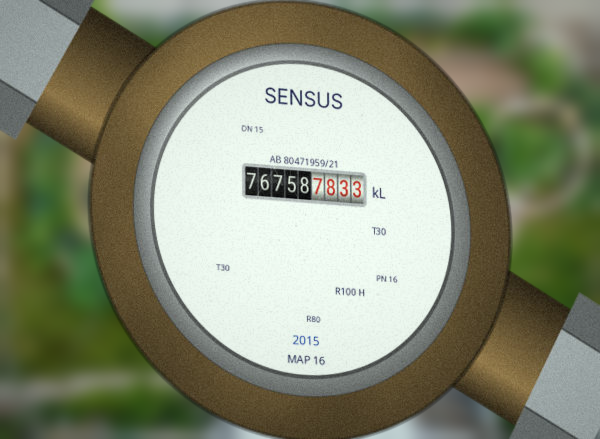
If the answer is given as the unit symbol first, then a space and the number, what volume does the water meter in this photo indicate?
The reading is kL 76758.7833
